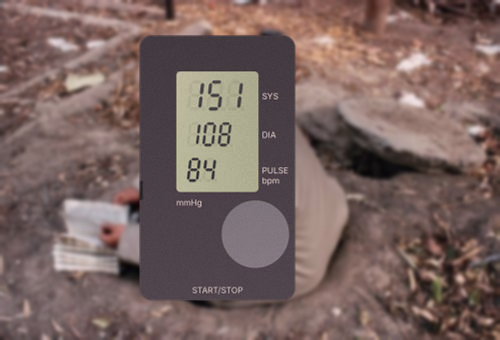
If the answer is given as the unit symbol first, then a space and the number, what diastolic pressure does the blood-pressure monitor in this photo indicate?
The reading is mmHg 108
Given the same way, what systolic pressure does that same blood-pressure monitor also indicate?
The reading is mmHg 151
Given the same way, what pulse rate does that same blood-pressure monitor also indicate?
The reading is bpm 84
